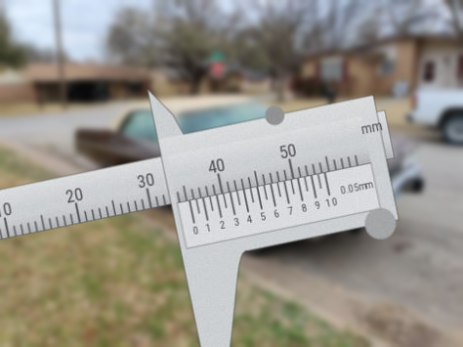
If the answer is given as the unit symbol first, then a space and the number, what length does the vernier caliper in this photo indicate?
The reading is mm 35.4
